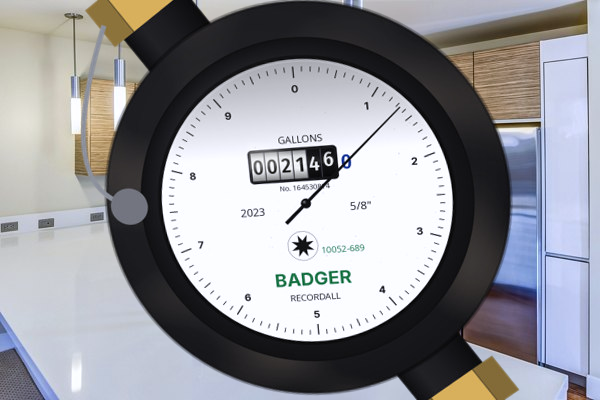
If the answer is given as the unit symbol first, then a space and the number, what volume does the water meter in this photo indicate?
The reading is gal 21461.3
